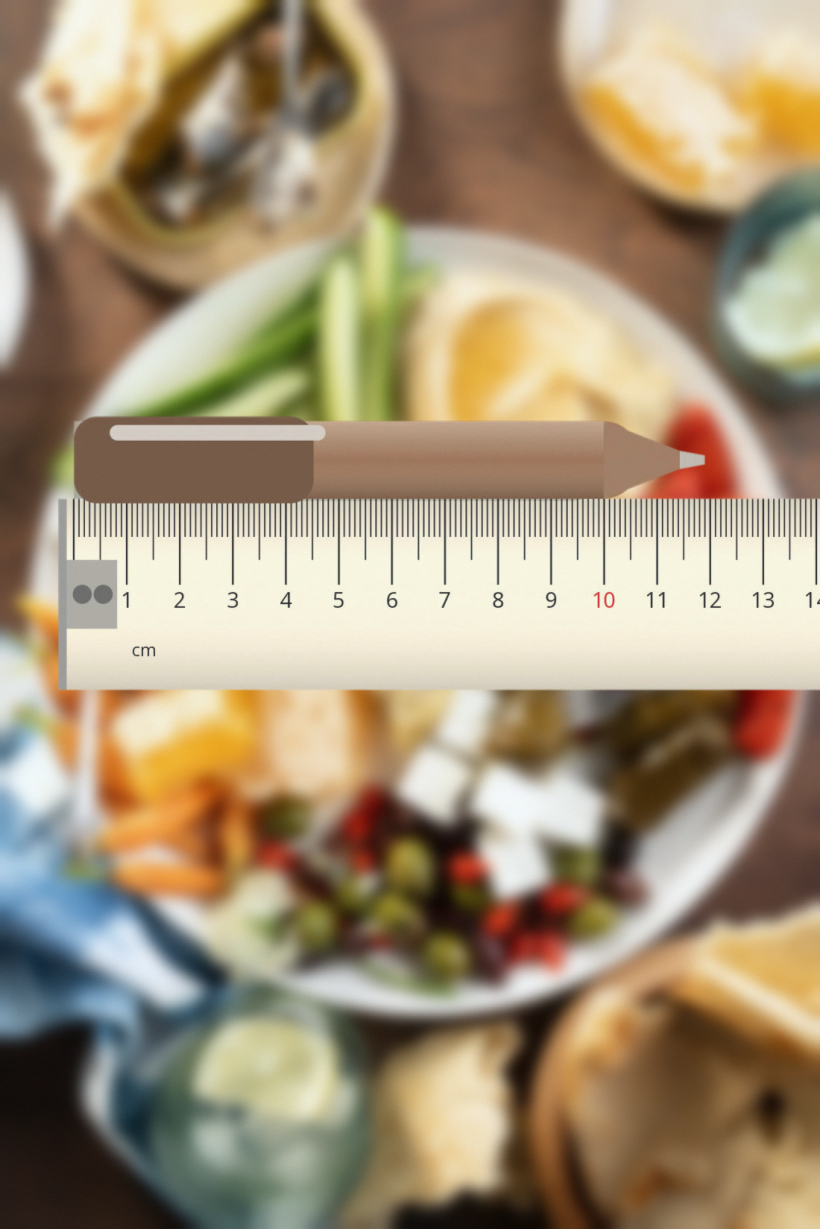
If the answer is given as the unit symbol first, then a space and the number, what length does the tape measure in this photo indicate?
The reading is cm 11.9
